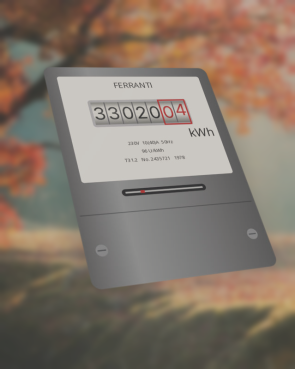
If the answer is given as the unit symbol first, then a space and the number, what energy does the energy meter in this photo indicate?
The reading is kWh 33020.04
